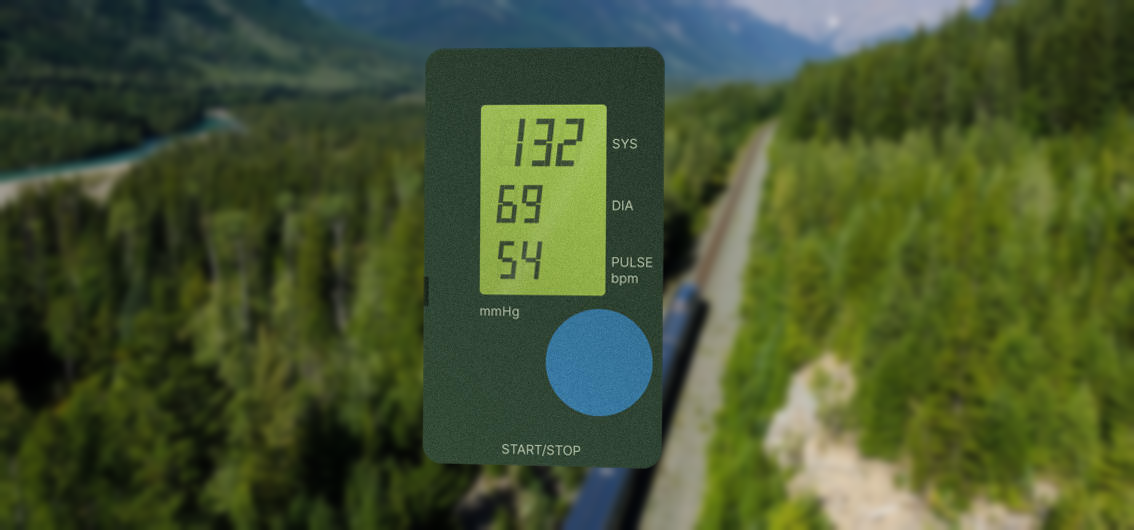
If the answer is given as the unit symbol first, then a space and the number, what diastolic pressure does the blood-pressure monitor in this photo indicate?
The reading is mmHg 69
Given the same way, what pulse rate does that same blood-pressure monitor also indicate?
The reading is bpm 54
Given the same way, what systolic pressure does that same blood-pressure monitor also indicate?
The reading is mmHg 132
